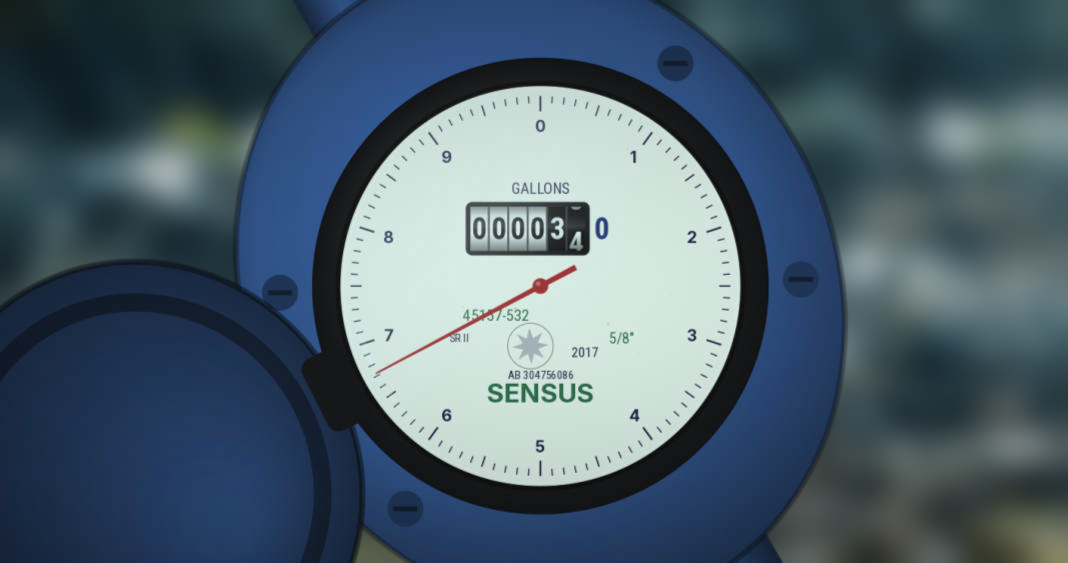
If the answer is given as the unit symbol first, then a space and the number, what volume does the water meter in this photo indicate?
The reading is gal 336.7
